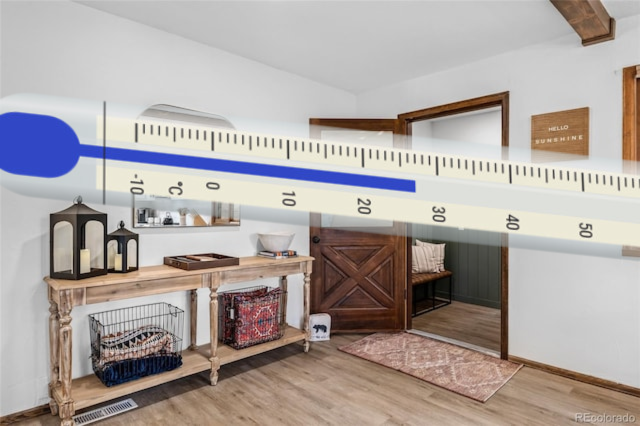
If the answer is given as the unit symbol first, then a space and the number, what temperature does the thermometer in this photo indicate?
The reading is °C 27
